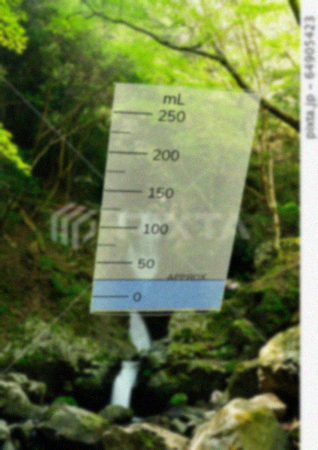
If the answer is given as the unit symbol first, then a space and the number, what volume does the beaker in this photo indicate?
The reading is mL 25
